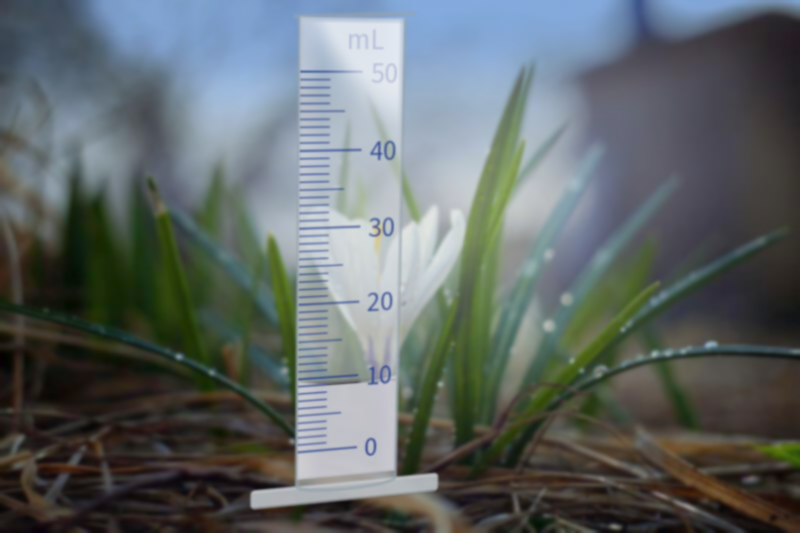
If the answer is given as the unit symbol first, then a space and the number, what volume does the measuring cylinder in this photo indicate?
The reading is mL 9
